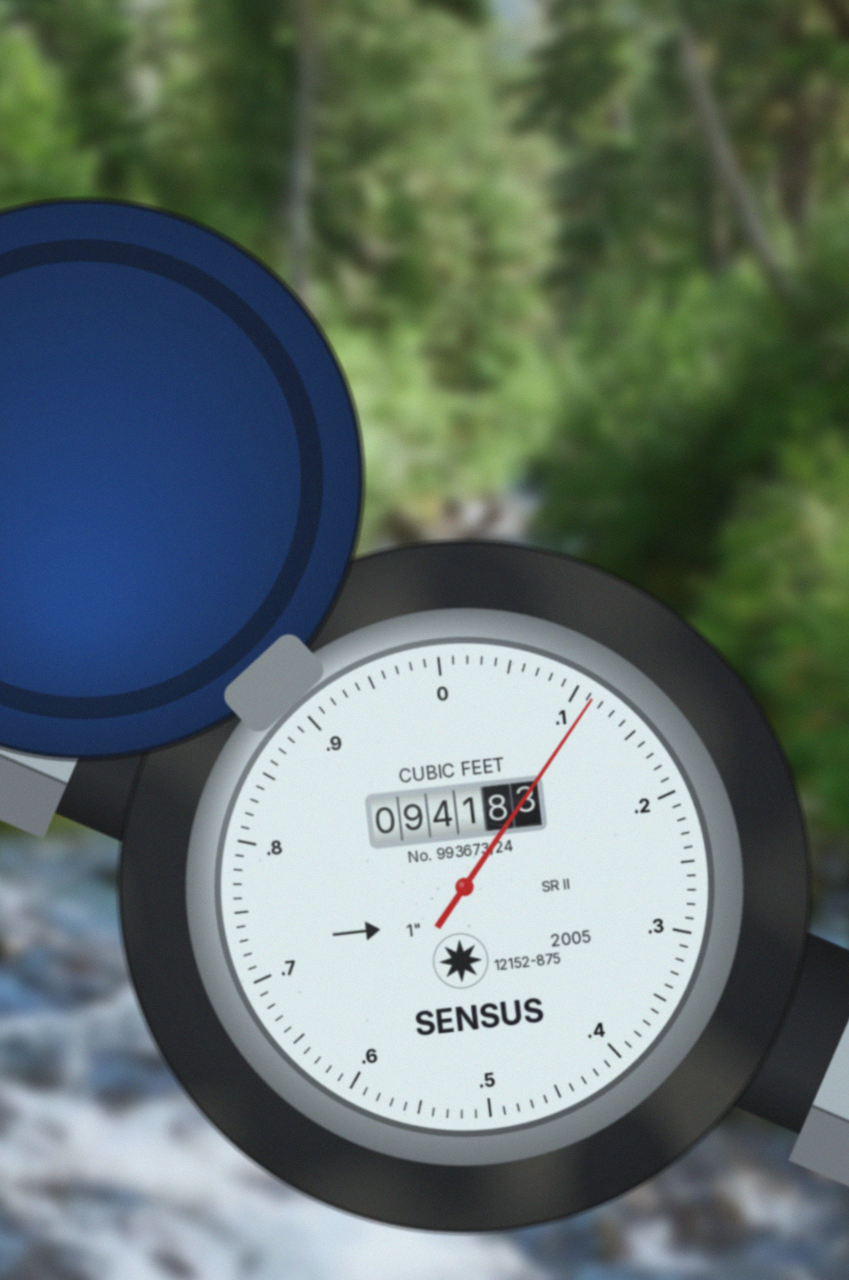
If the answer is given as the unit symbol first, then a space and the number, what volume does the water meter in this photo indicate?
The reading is ft³ 94183.11
